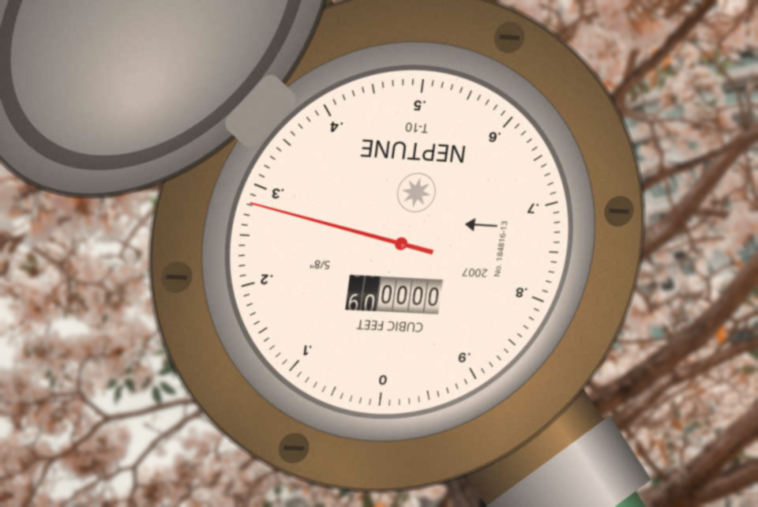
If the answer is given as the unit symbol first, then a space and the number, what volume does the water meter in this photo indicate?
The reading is ft³ 9.28
